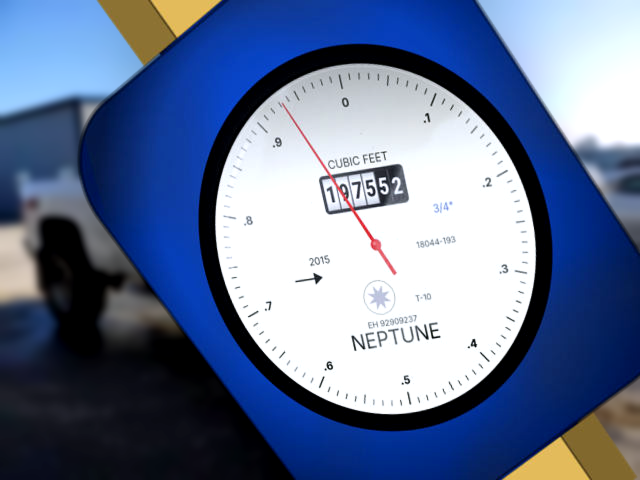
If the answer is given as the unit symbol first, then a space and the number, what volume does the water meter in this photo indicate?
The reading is ft³ 197551.93
